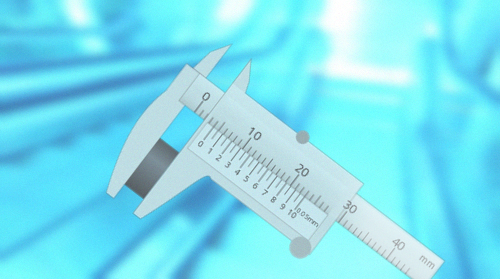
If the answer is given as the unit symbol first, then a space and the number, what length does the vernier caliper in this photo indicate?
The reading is mm 4.0
